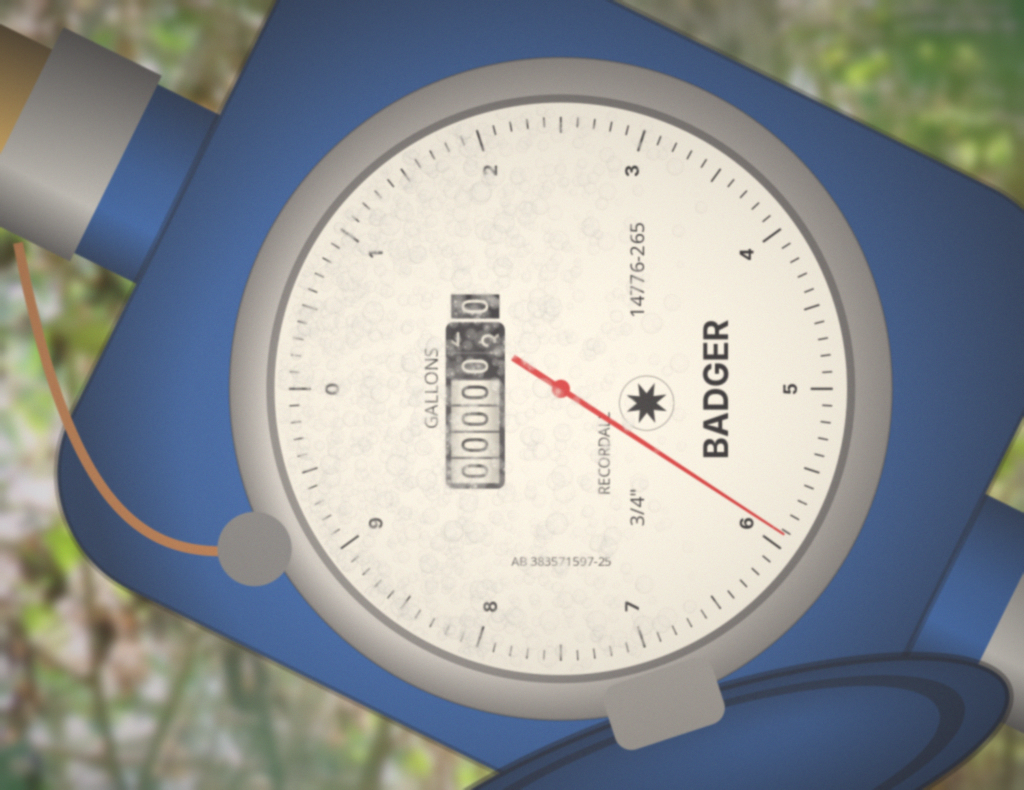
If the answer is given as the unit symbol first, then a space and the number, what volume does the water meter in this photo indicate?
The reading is gal 25.9
